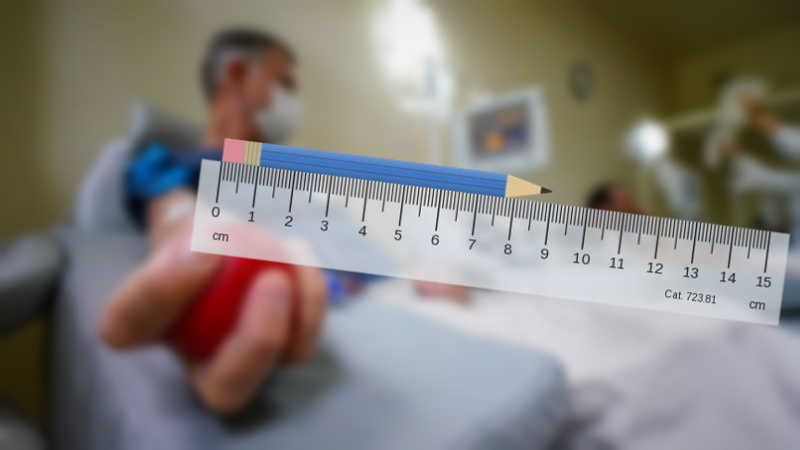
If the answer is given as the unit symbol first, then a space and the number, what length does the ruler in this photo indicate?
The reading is cm 9
